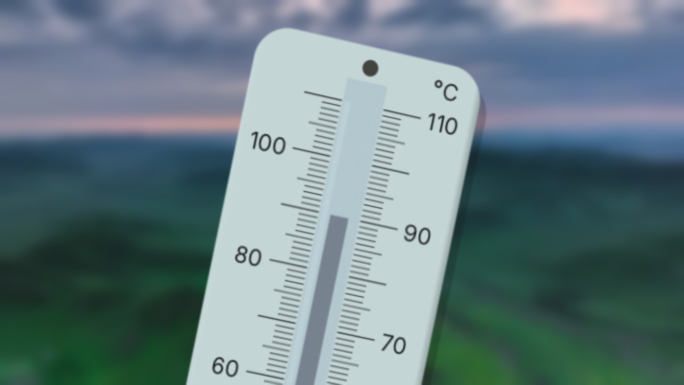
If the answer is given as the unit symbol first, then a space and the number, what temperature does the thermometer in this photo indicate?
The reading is °C 90
